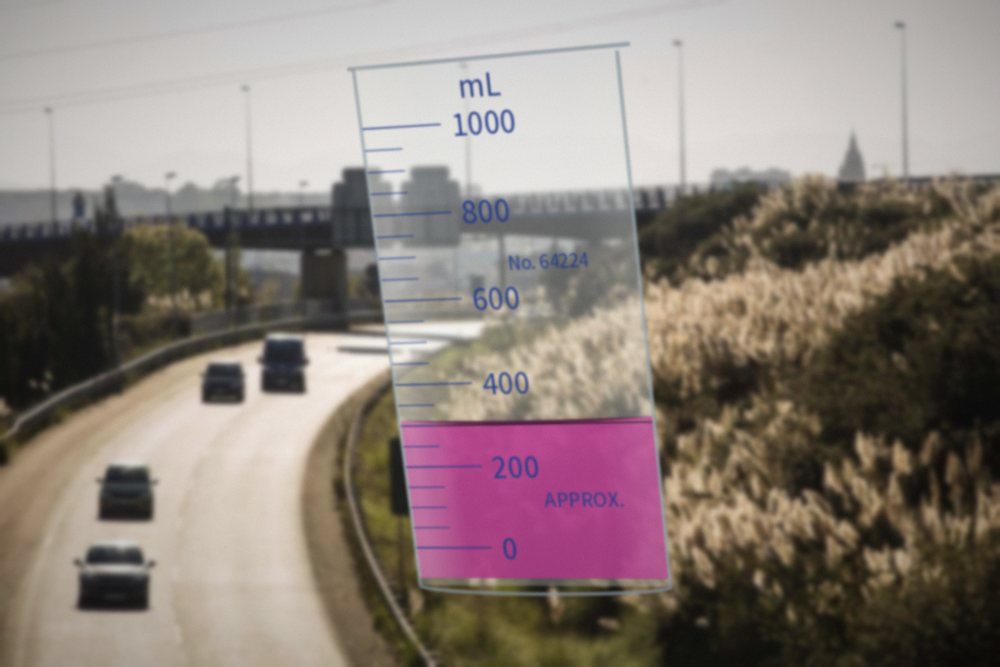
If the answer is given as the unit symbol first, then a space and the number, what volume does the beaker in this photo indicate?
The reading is mL 300
